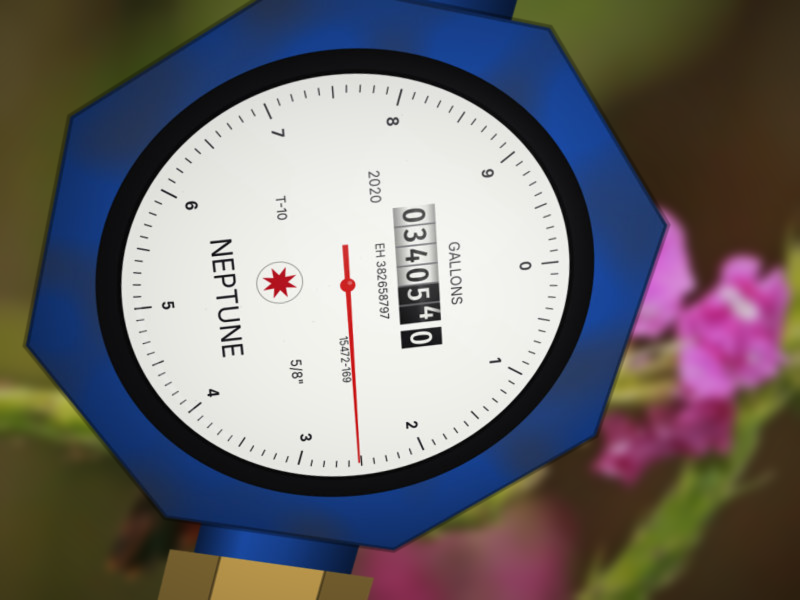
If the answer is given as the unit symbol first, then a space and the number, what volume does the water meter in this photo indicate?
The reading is gal 340542.5
